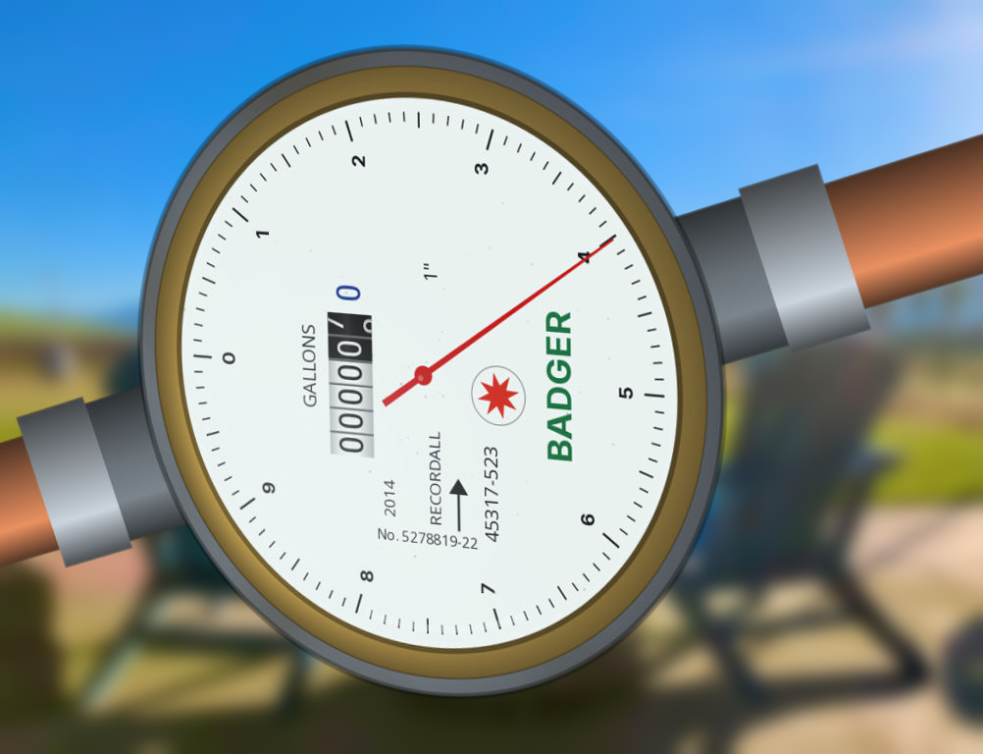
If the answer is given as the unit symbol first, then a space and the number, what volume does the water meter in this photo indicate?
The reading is gal 74.0
